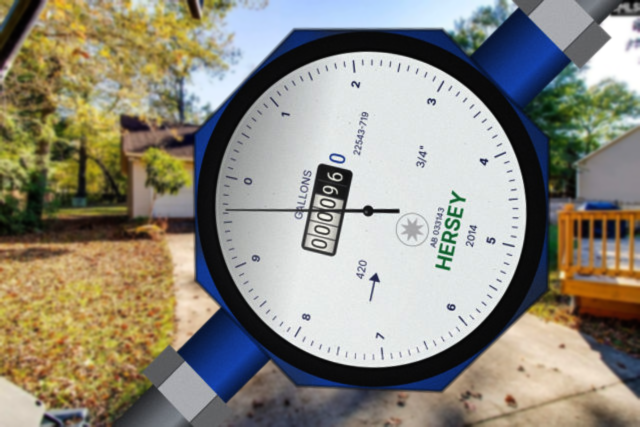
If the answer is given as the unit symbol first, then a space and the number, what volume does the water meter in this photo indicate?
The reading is gal 959.6
